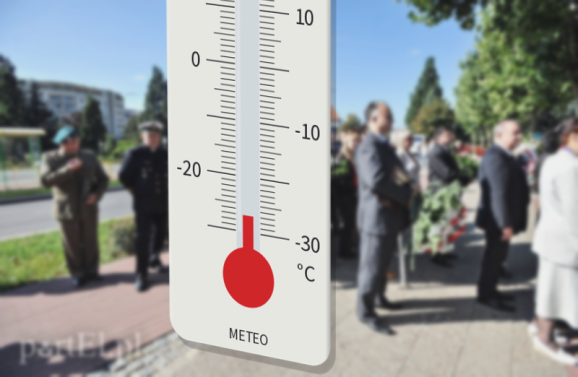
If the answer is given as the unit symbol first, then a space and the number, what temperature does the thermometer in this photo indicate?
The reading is °C -27
